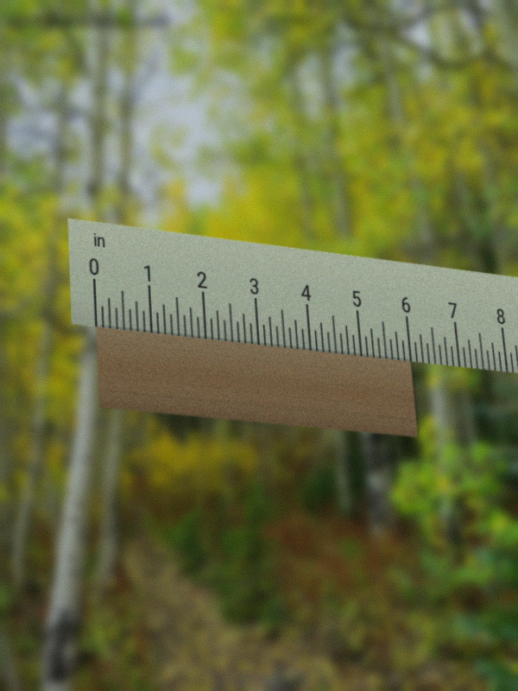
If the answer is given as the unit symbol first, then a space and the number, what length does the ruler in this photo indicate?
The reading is in 6
